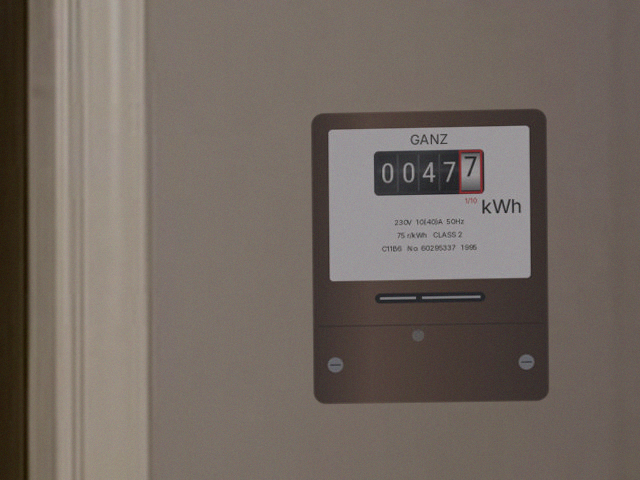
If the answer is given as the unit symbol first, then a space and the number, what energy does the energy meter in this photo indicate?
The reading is kWh 47.7
